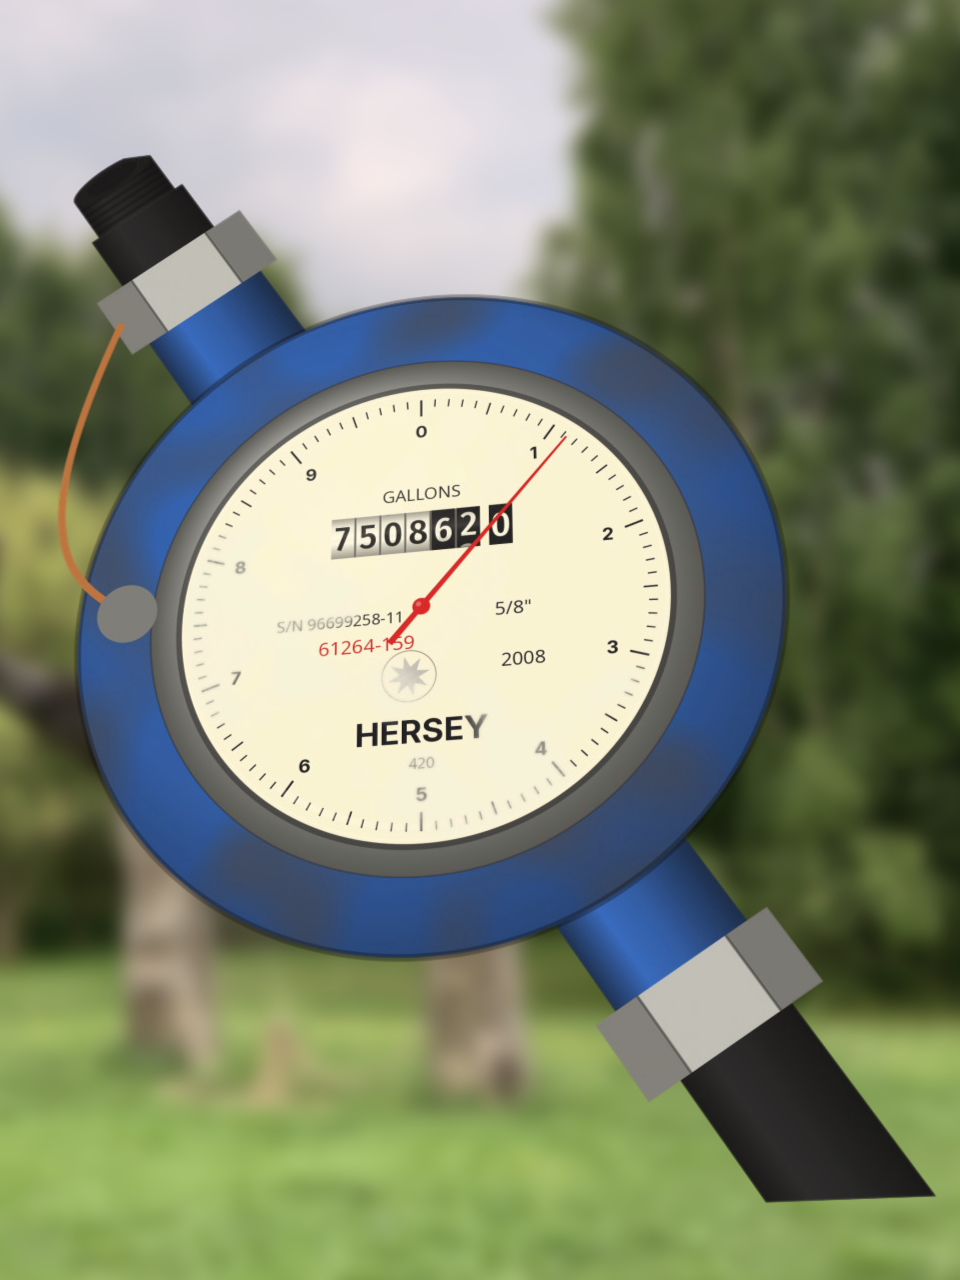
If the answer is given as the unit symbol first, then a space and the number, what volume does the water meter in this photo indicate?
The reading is gal 7508621.1
